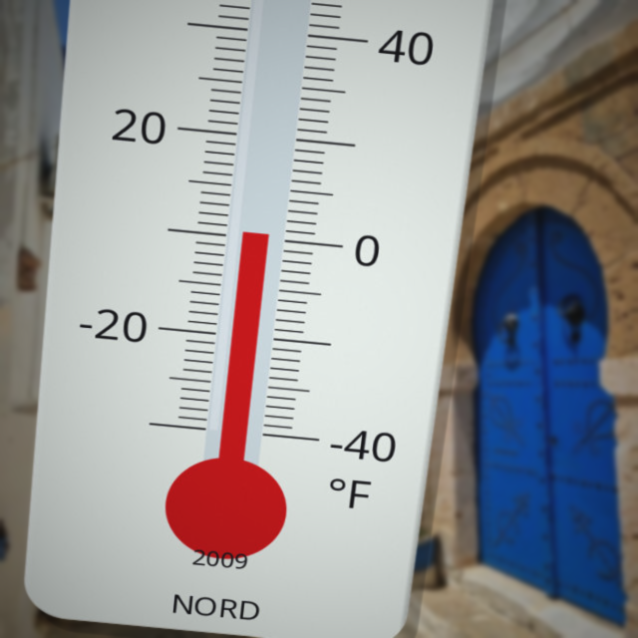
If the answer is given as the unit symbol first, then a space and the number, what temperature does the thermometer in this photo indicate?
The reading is °F 1
